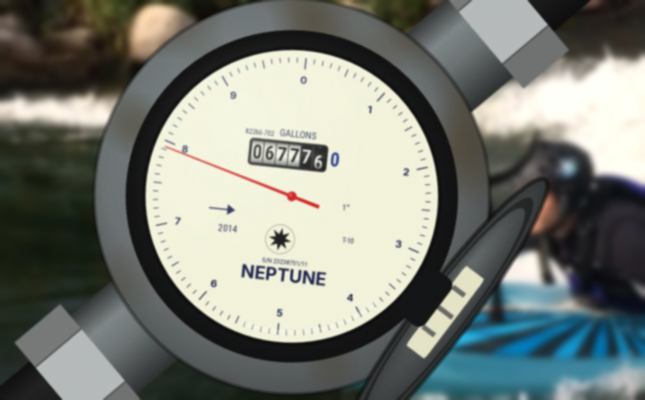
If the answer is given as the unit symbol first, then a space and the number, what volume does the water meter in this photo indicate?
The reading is gal 677757.9
